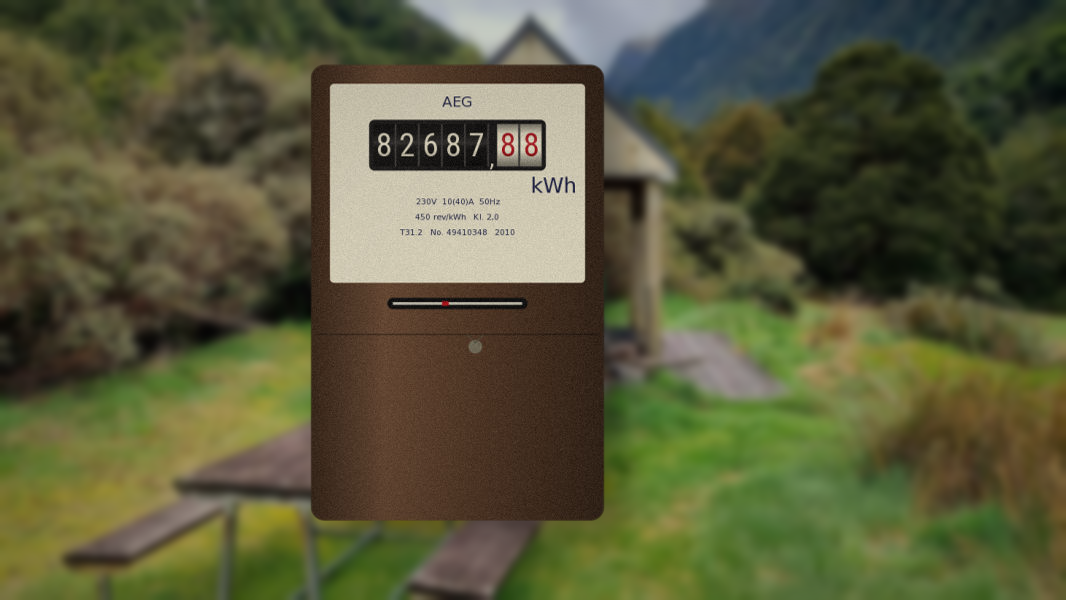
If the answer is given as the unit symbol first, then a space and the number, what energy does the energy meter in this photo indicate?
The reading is kWh 82687.88
